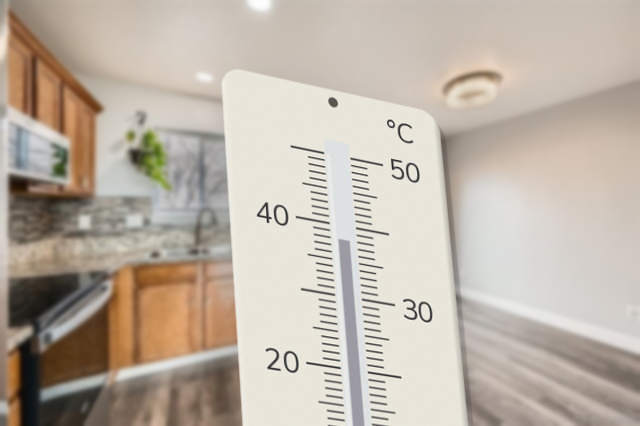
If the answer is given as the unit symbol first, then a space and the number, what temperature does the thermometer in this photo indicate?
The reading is °C 38
